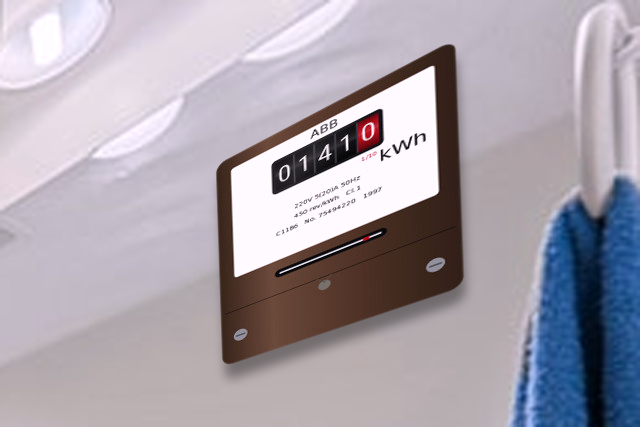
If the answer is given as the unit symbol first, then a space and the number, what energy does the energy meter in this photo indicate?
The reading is kWh 141.0
